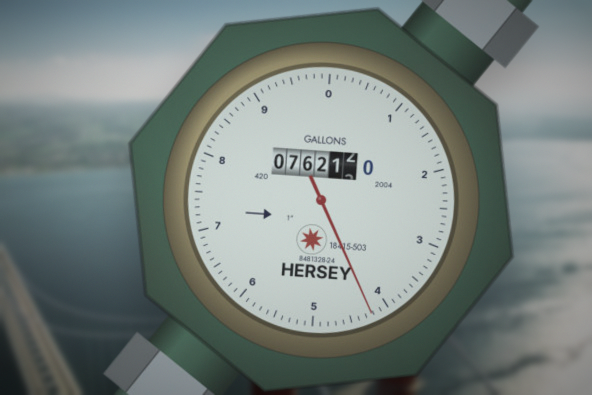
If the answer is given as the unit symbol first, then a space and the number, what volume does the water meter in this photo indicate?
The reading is gal 762124.2
